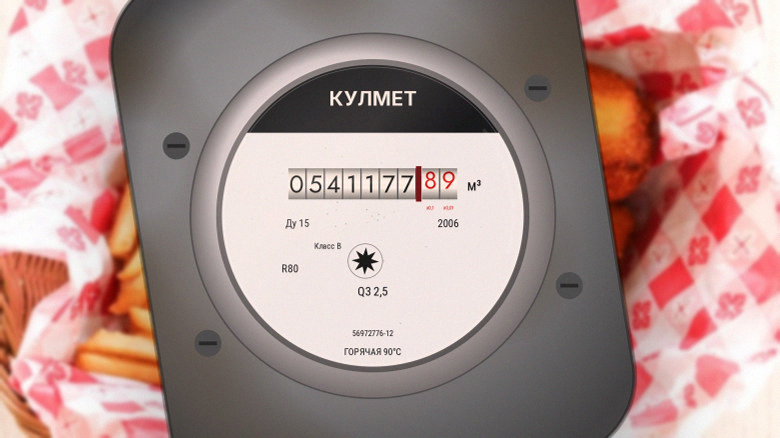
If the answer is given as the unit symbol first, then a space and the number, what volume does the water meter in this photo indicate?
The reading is m³ 541177.89
